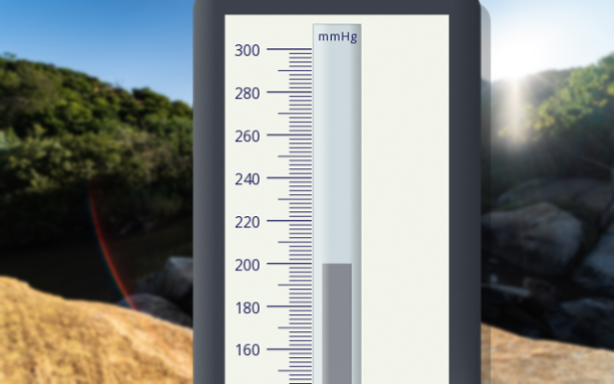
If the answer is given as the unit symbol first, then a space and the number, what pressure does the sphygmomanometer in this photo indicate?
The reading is mmHg 200
